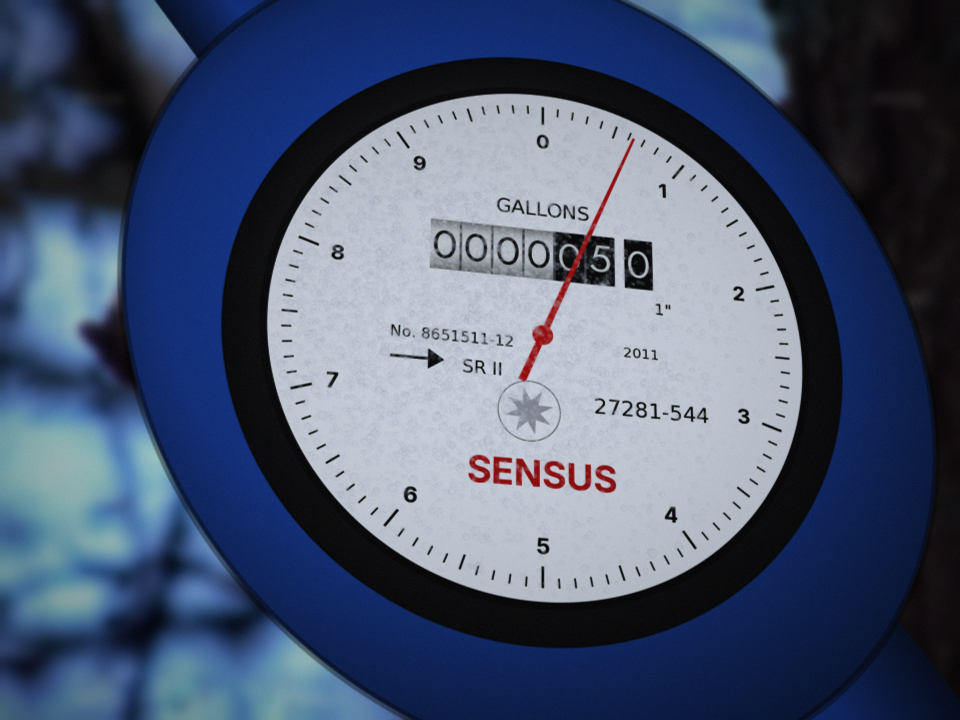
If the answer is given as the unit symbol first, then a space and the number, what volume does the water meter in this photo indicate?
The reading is gal 50.6
